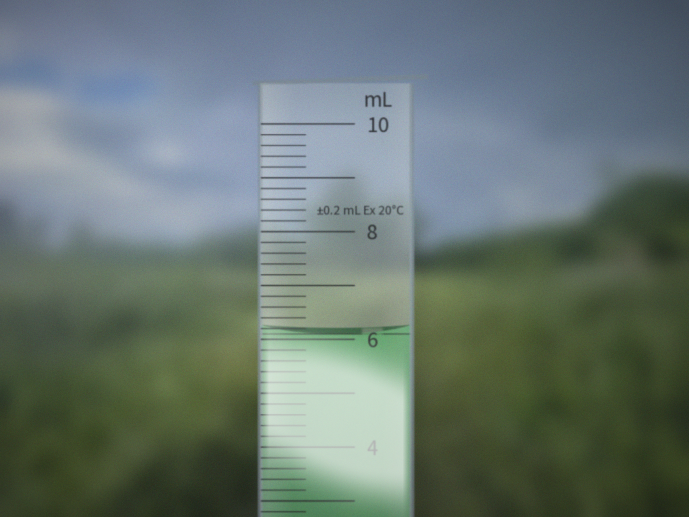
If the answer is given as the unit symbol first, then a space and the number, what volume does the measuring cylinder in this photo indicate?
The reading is mL 6.1
